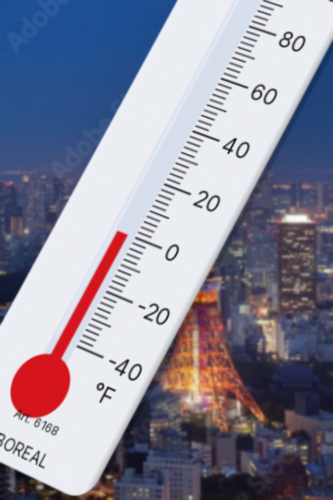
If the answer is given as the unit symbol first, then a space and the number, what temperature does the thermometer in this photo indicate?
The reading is °F 0
